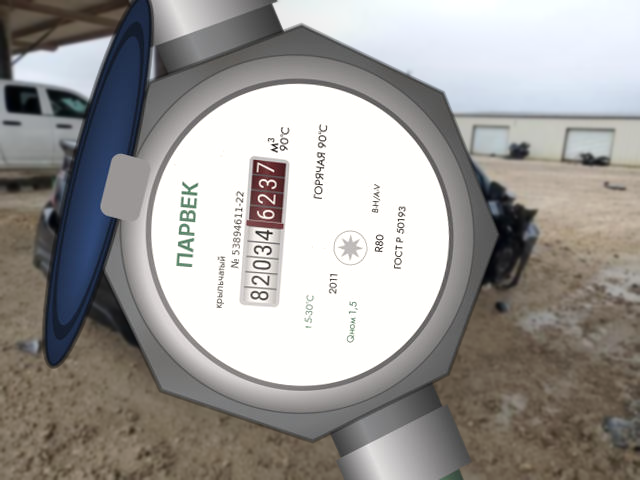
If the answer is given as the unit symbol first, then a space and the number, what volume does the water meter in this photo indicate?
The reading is m³ 82034.6237
